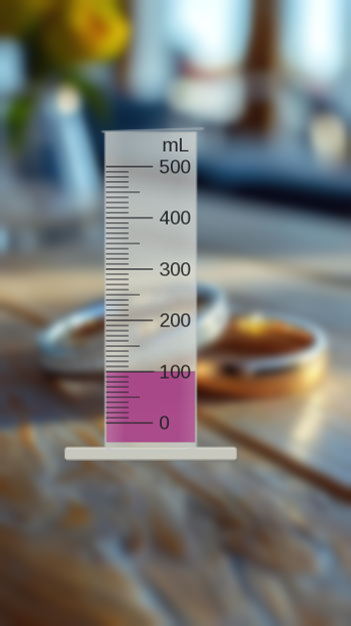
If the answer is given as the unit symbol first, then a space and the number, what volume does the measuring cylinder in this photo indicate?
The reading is mL 100
